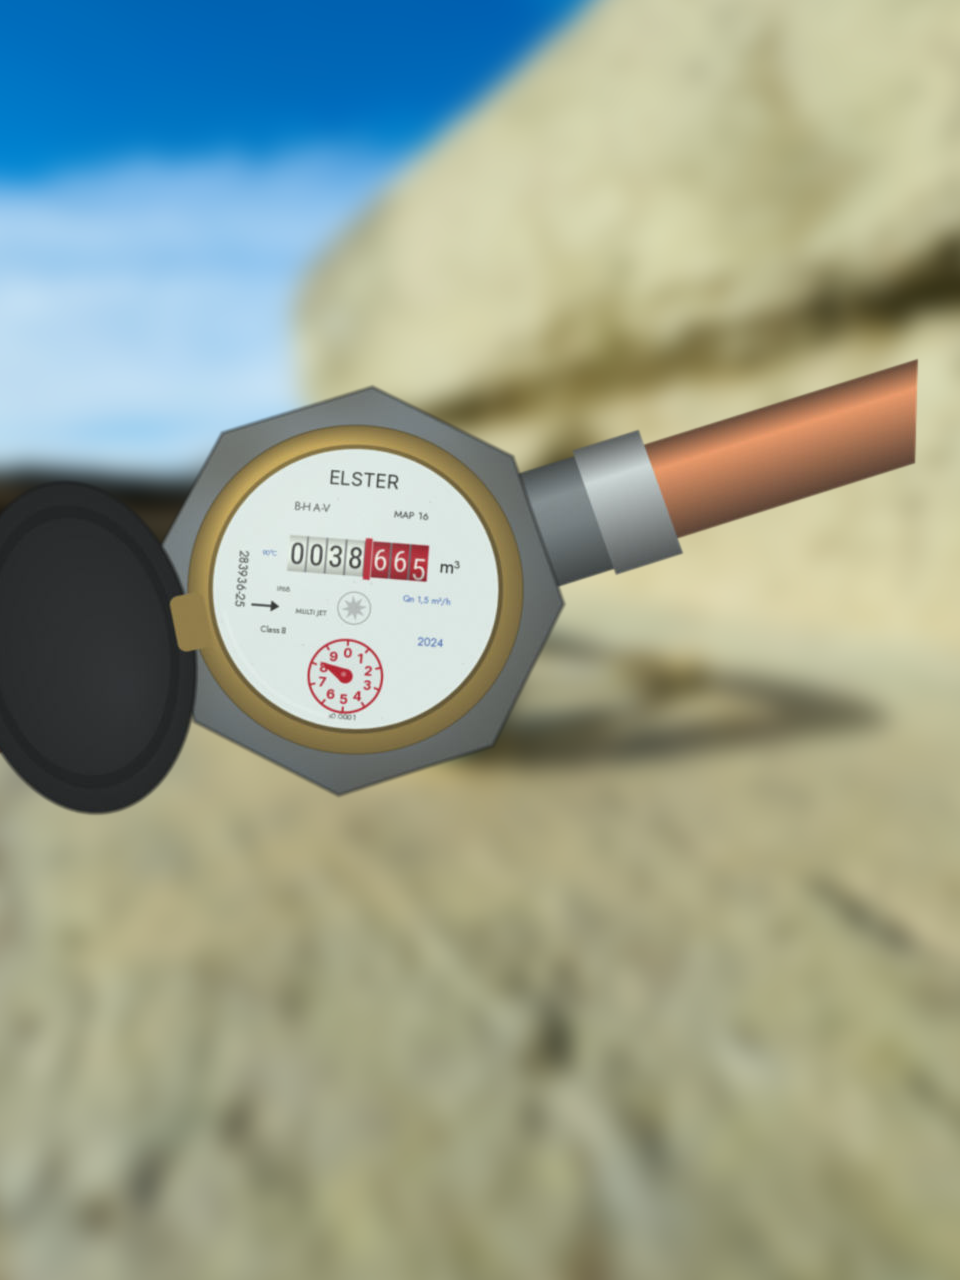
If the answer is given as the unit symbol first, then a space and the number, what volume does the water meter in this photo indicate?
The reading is m³ 38.6648
